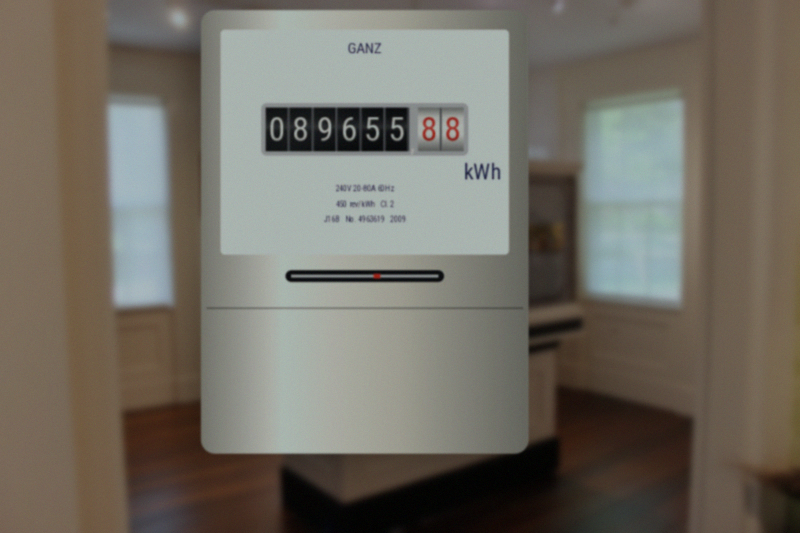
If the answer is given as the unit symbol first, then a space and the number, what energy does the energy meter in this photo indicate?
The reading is kWh 89655.88
